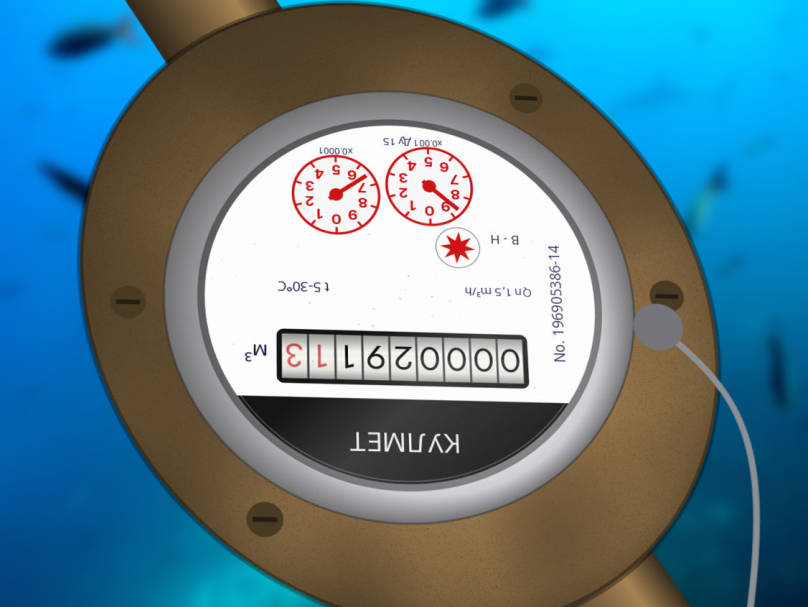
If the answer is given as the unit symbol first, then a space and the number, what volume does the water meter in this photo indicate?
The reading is m³ 291.1386
